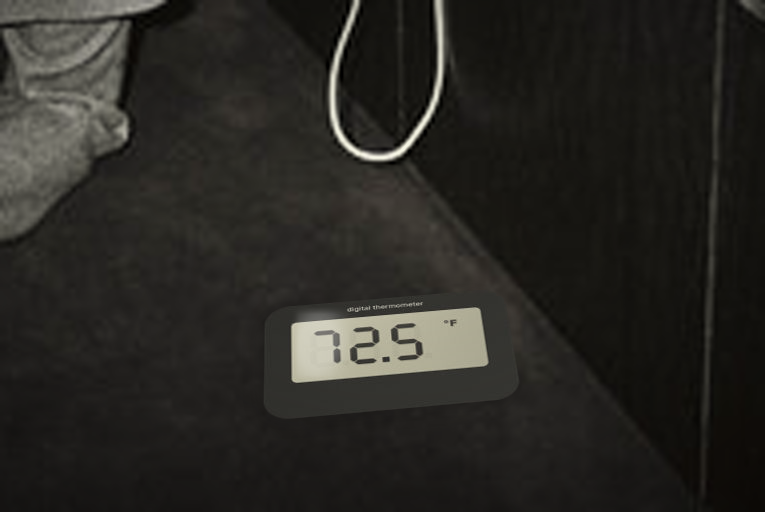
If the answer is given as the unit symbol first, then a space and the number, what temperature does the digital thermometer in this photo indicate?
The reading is °F 72.5
